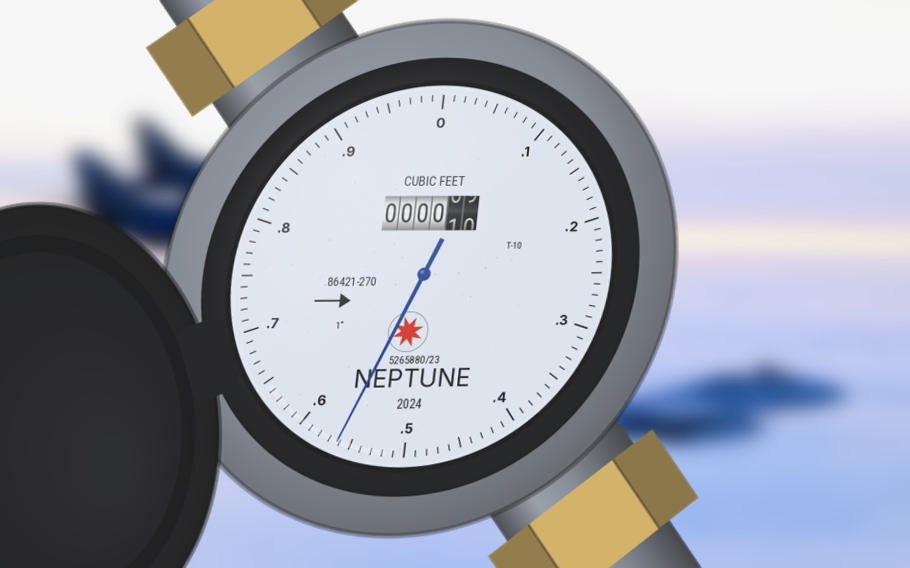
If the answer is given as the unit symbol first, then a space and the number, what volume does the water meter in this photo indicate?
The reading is ft³ 9.56
